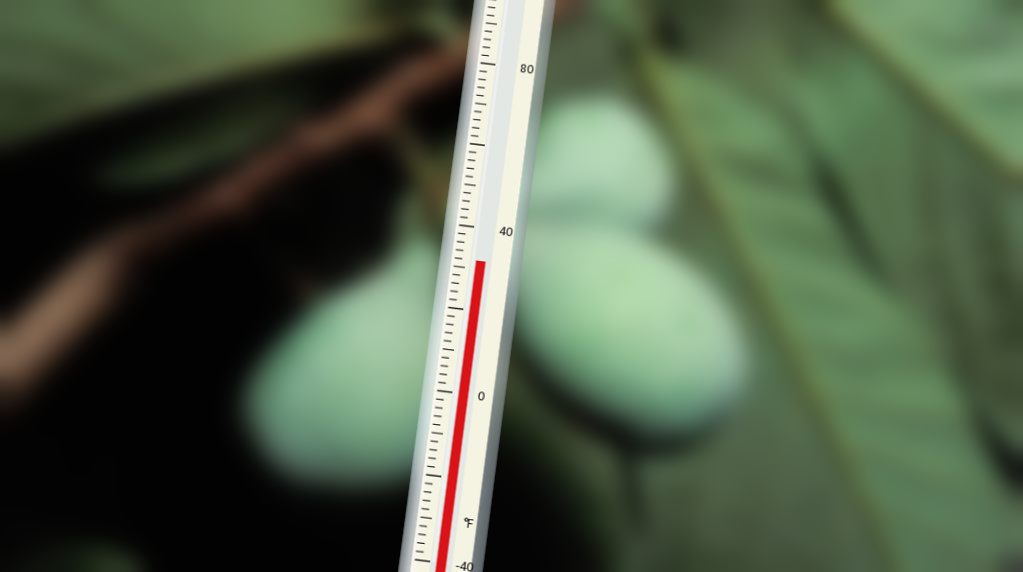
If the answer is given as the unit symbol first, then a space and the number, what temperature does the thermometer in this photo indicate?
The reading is °F 32
